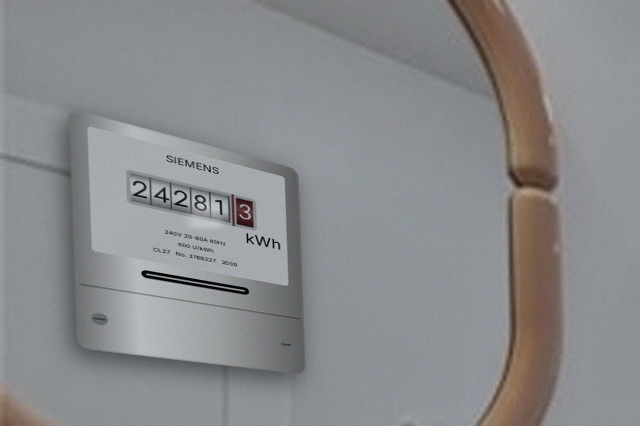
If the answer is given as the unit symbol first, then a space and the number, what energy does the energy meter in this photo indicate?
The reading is kWh 24281.3
